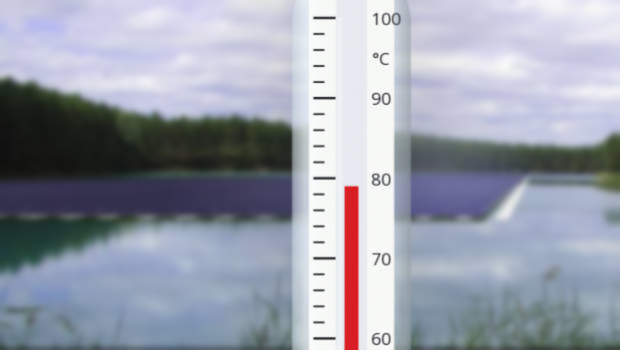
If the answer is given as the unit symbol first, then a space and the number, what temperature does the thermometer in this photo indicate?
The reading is °C 79
